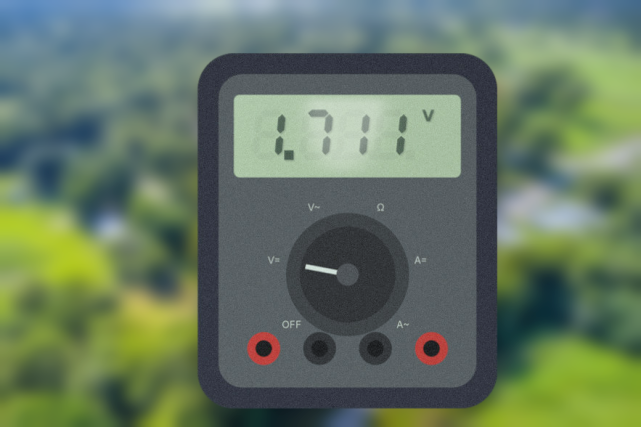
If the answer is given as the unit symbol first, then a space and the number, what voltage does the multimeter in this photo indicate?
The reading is V 1.711
